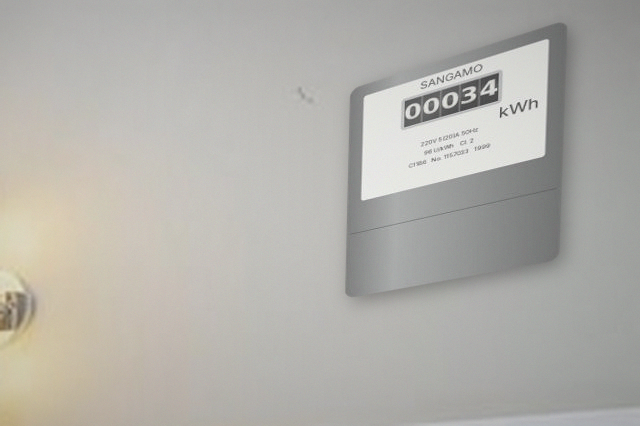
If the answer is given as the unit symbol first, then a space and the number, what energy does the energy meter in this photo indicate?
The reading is kWh 34
